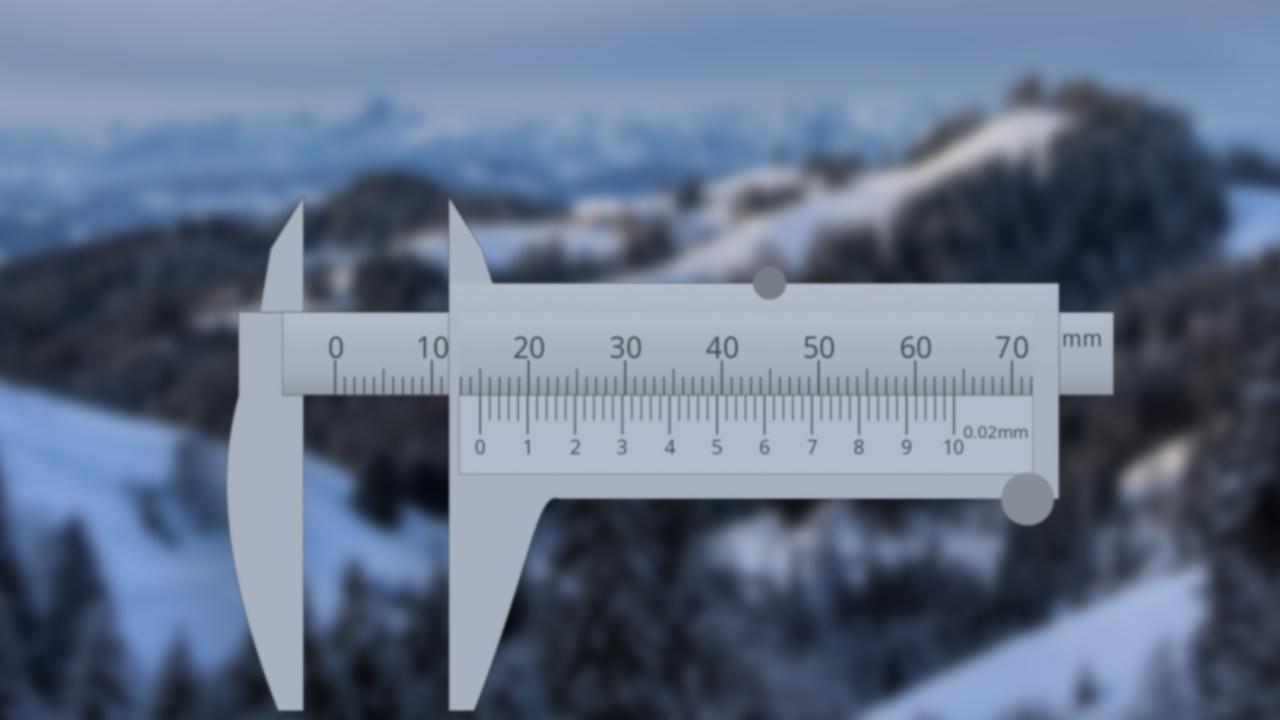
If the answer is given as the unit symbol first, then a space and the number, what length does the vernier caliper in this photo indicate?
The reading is mm 15.0
